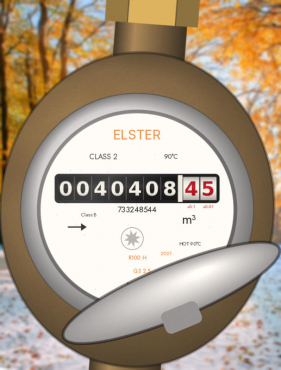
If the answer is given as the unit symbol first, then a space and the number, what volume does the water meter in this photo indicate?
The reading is m³ 40408.45
